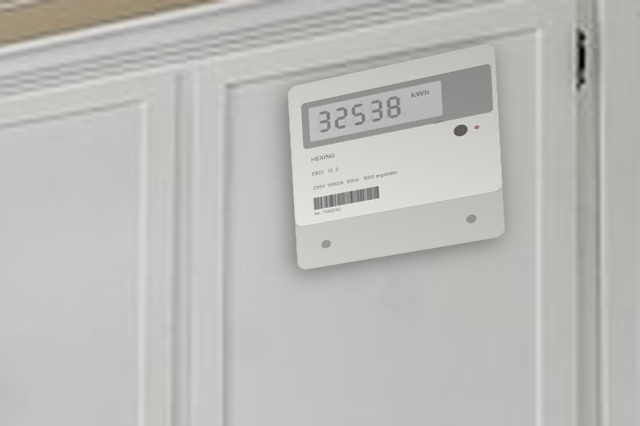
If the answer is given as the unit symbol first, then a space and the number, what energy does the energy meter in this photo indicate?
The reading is kWh 32538
